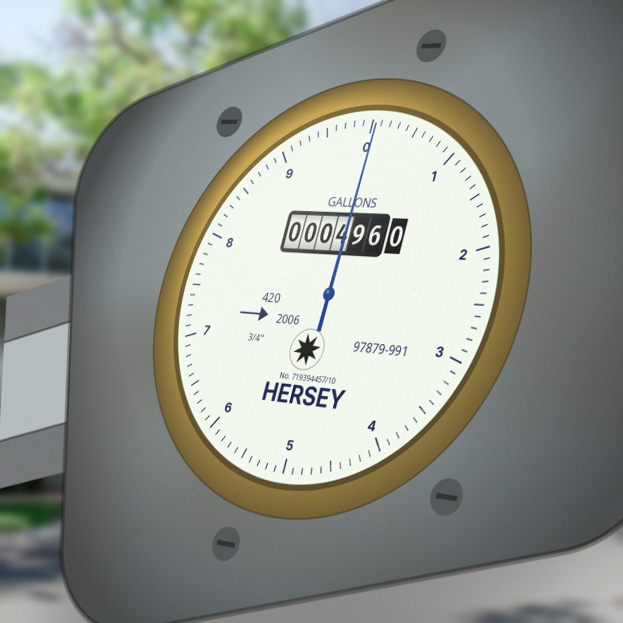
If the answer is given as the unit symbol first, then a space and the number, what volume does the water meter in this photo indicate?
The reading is gal 4960.0
